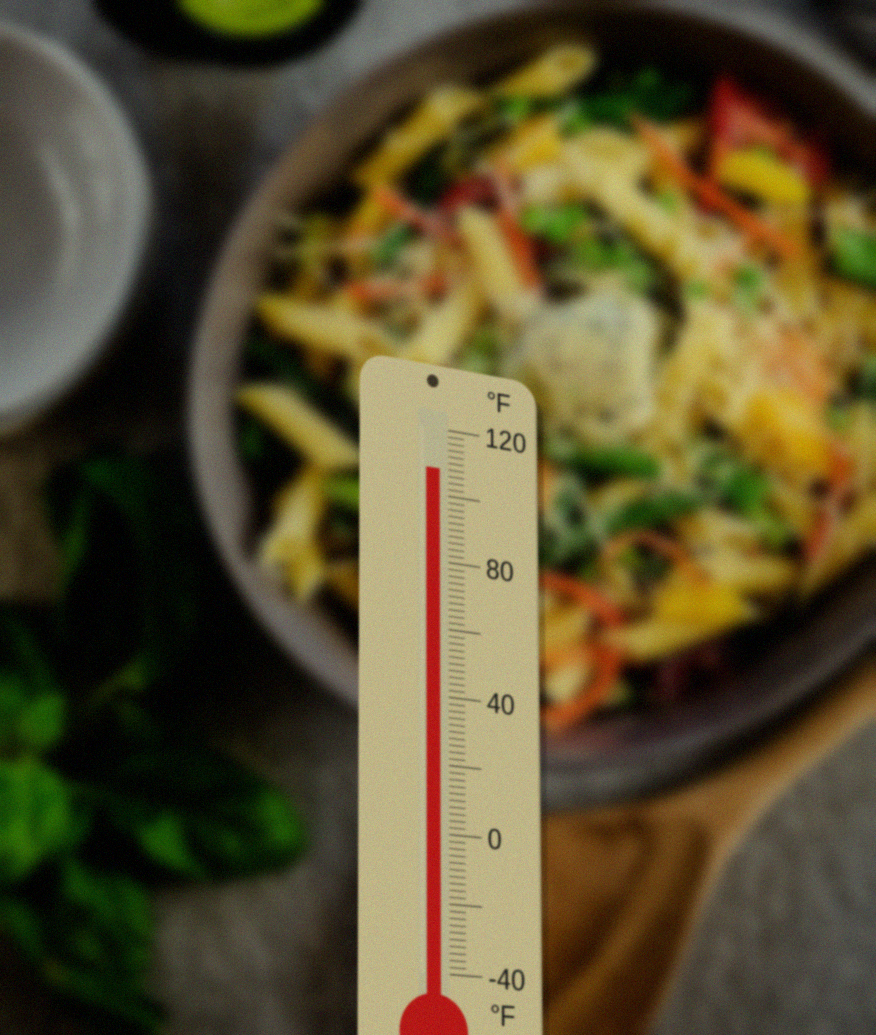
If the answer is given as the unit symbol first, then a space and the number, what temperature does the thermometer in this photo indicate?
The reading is °F 108
